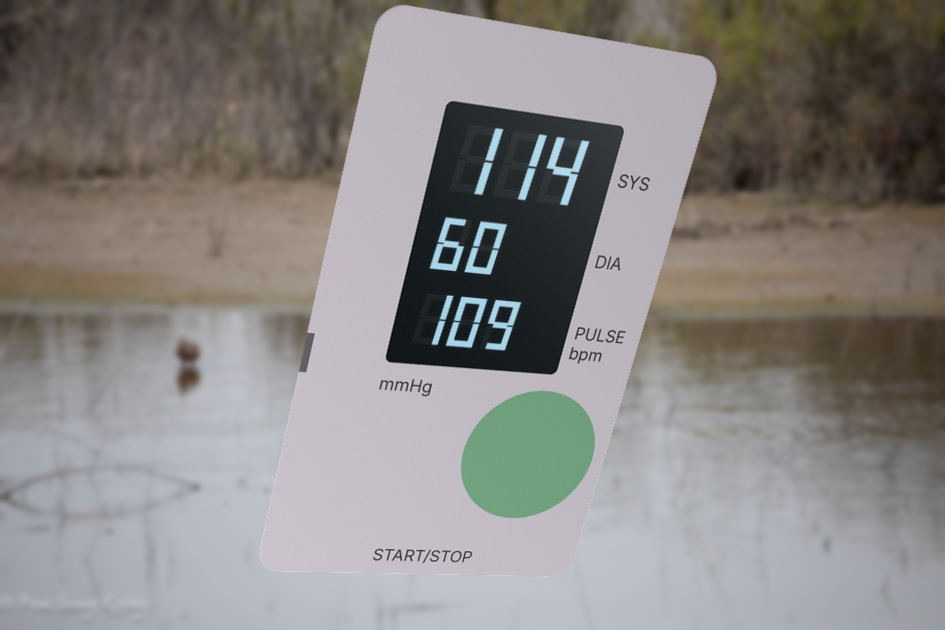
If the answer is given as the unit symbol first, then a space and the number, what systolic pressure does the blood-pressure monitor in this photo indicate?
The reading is mmHg 114
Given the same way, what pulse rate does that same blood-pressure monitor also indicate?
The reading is bpm 109
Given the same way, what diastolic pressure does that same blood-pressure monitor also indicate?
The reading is mmHg 60
